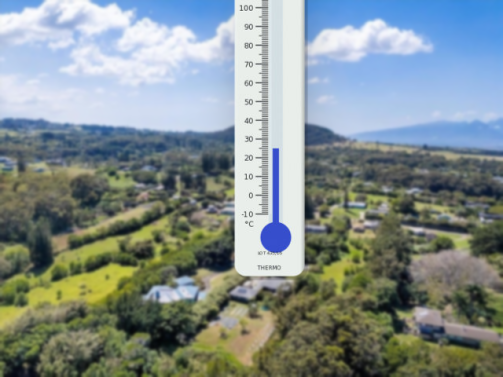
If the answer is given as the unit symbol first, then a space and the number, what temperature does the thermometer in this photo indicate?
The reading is °C 25
